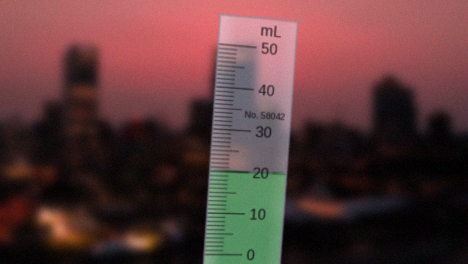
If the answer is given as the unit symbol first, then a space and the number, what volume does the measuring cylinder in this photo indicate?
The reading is mL 20
